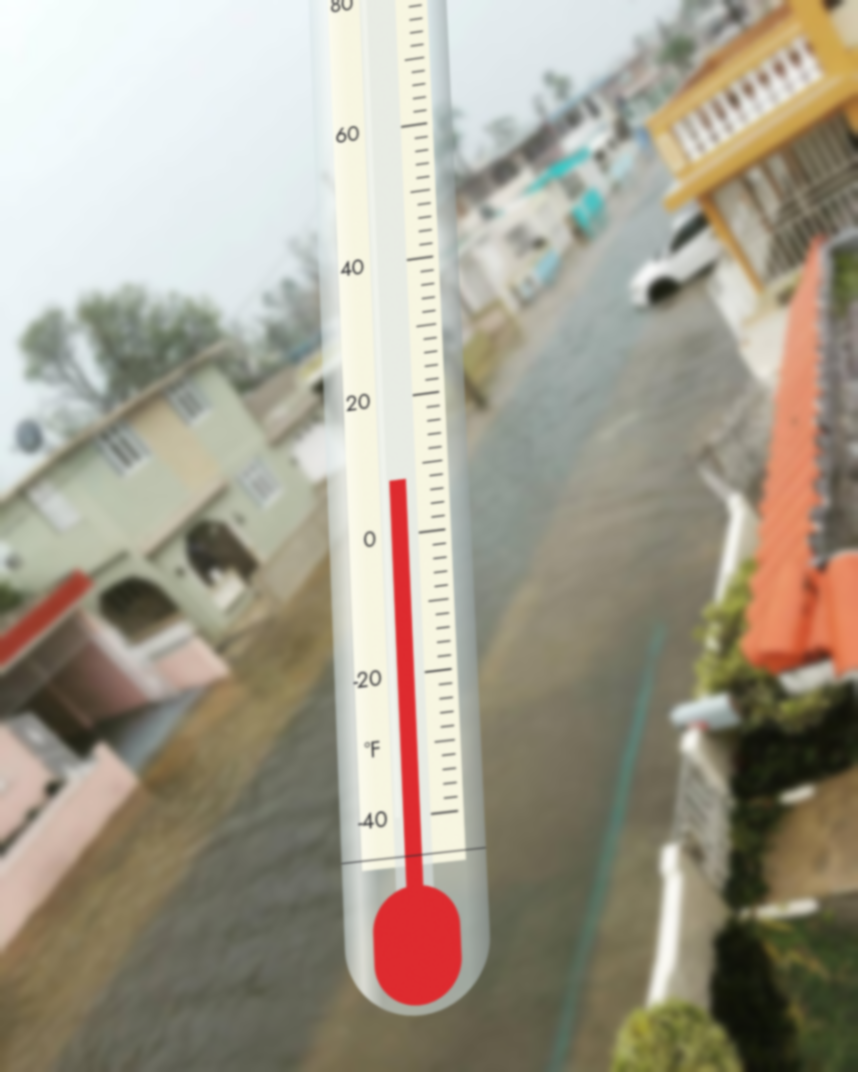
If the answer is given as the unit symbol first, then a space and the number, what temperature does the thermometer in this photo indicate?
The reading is °F 8
